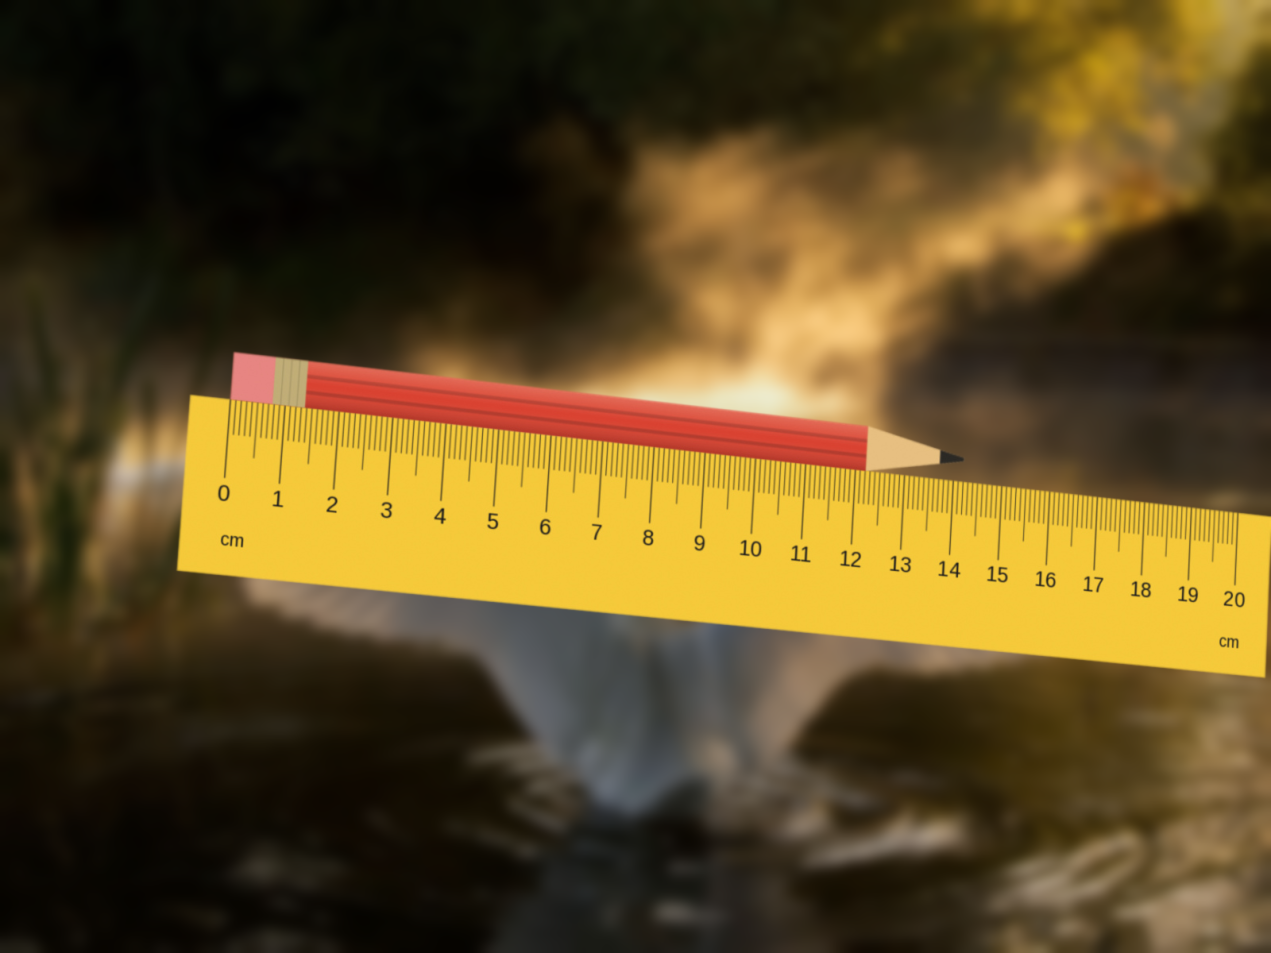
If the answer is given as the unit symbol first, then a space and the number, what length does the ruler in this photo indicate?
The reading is cm 14.2
